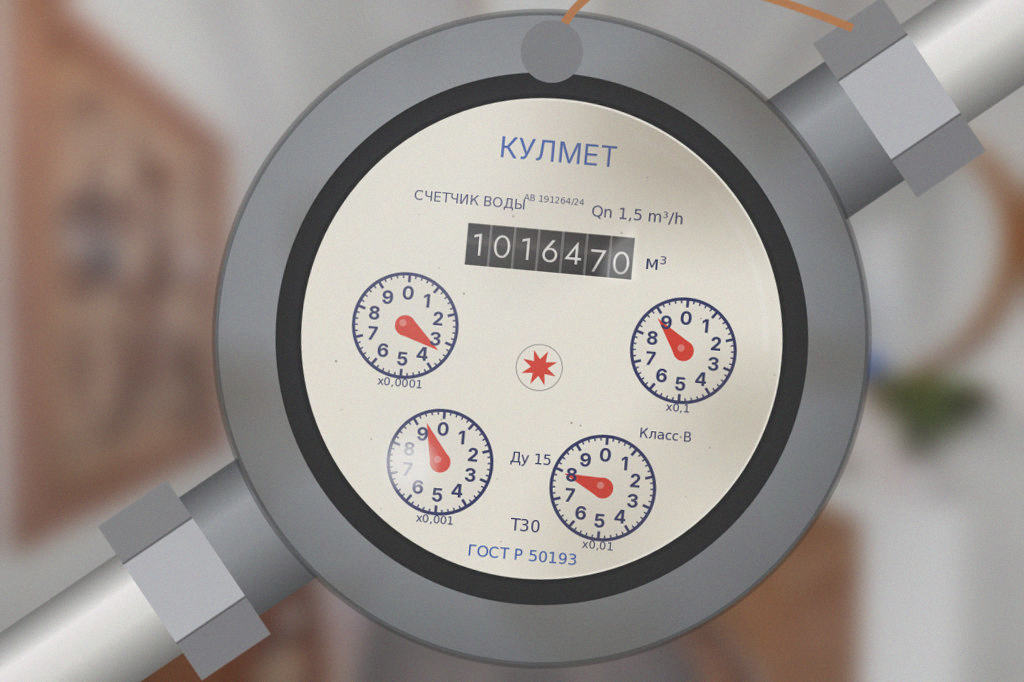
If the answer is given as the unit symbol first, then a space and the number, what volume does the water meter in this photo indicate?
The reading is m³ 1016469.8793
